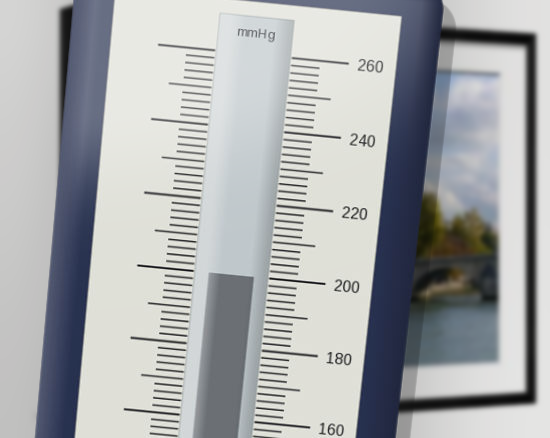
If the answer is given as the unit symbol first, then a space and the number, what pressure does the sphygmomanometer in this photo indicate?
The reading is mmHg 200
